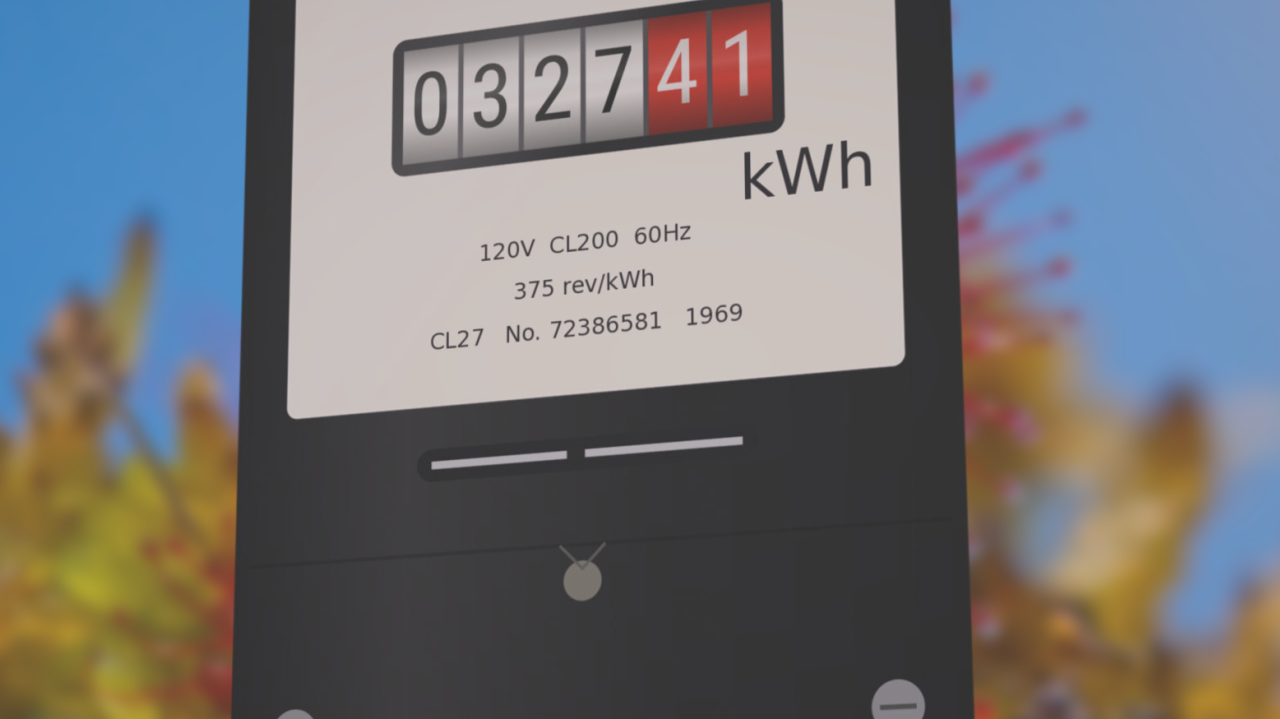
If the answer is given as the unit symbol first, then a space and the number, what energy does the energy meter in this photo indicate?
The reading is kWh 327.41
